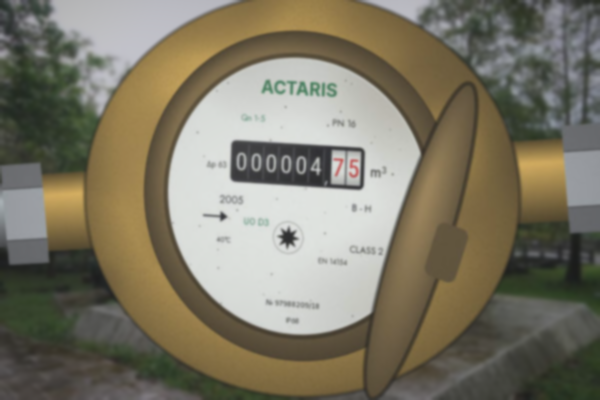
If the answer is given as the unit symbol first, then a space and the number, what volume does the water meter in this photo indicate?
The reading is m³ 4.75
